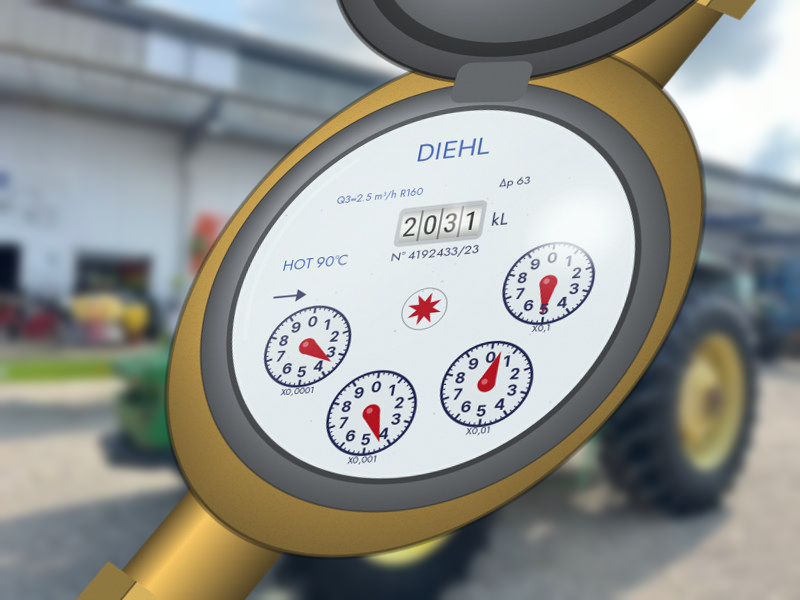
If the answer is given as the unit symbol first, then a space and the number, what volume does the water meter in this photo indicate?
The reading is kL 2031.5043
